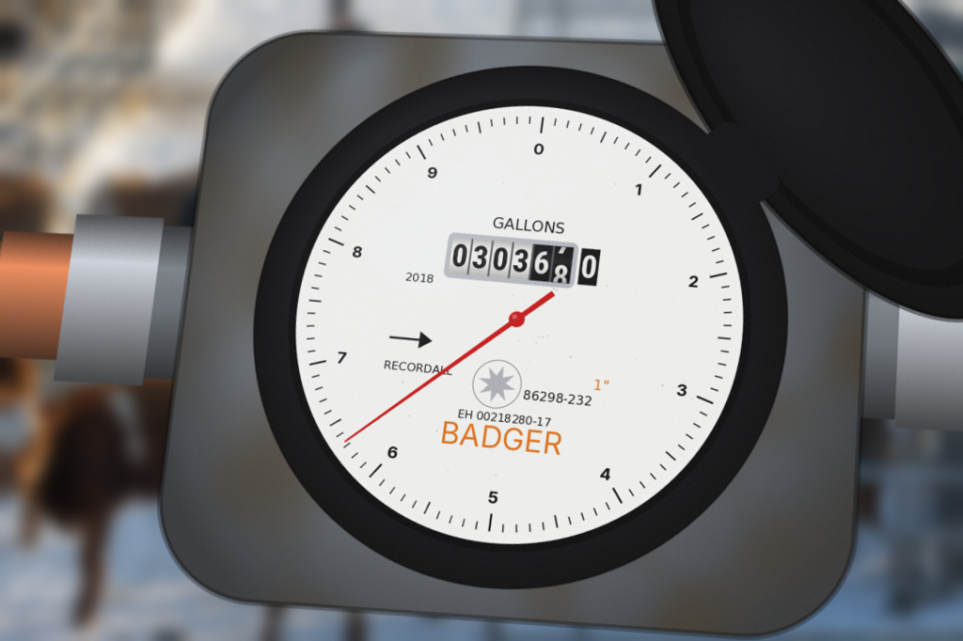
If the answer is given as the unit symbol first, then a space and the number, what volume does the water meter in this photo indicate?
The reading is gal 303676.3
